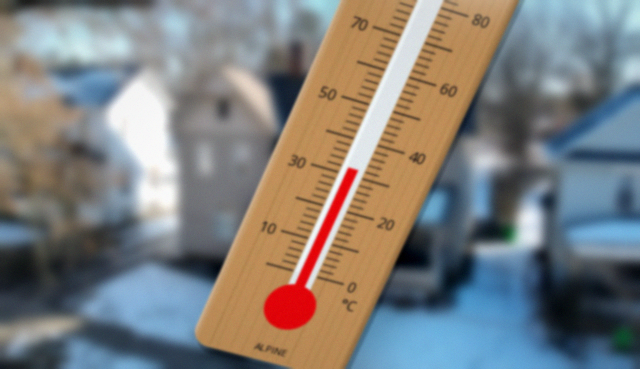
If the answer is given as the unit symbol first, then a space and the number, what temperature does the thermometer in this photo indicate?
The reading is °C 32
